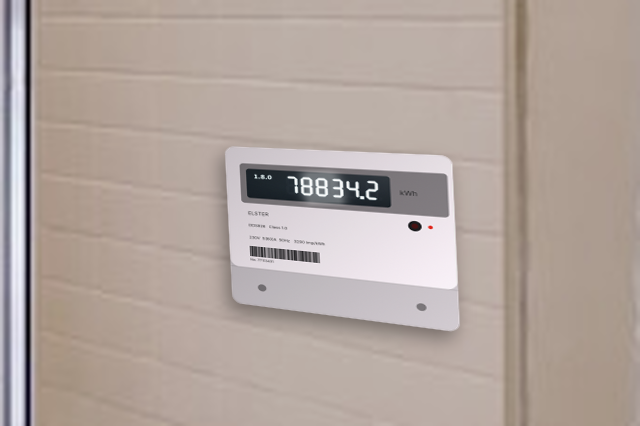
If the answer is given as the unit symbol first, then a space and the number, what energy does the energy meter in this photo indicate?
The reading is kWh 78834.2
